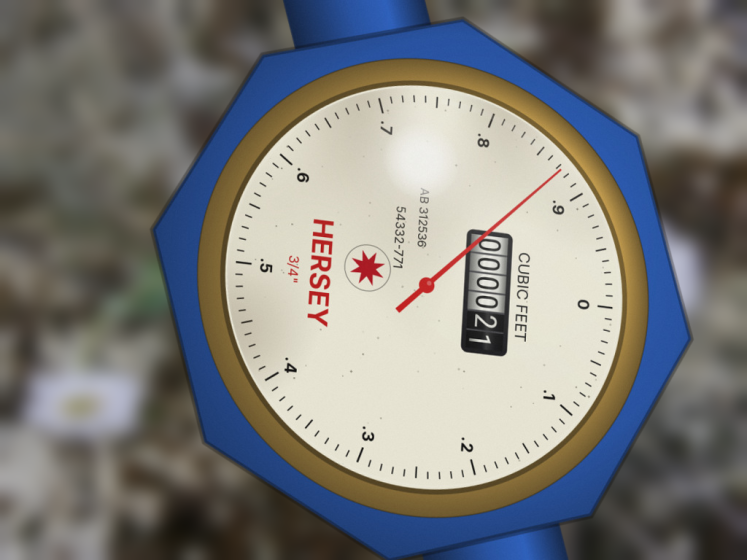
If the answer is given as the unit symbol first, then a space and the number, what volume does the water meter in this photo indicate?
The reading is ft³ 20.87
